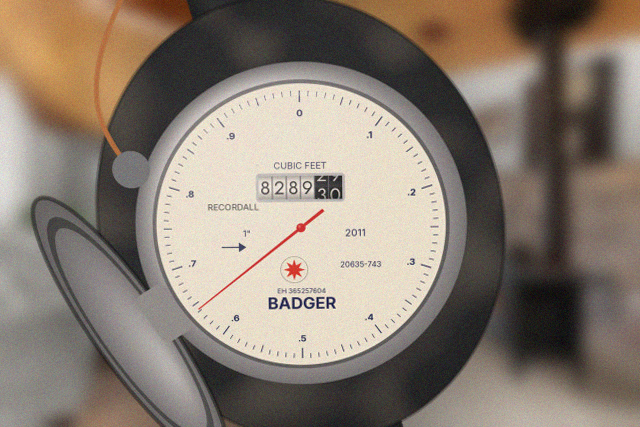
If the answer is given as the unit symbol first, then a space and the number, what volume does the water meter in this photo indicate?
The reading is ft³ 828929.64
